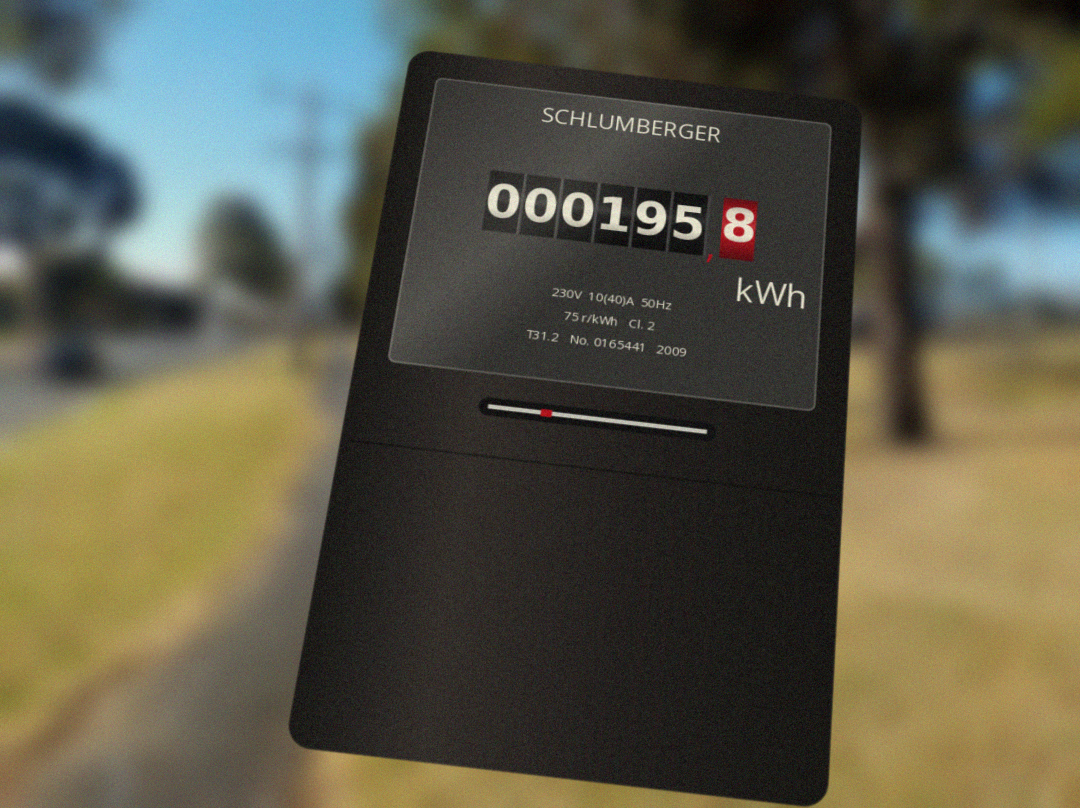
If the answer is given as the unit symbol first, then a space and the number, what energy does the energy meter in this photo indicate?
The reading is kWh 195.8
